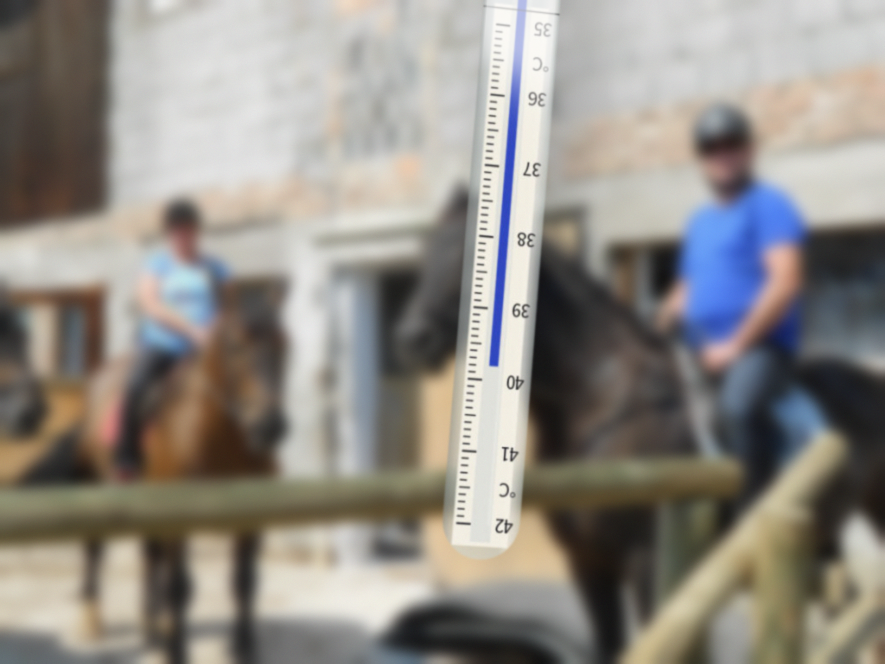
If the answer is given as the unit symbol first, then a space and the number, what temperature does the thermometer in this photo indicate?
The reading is °C 39.8
